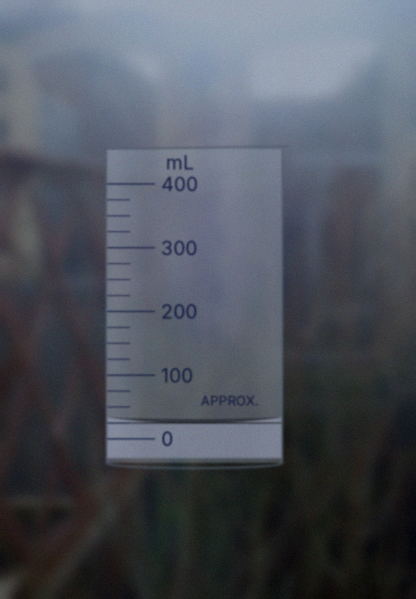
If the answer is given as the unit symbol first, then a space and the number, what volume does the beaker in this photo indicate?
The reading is mL 25
